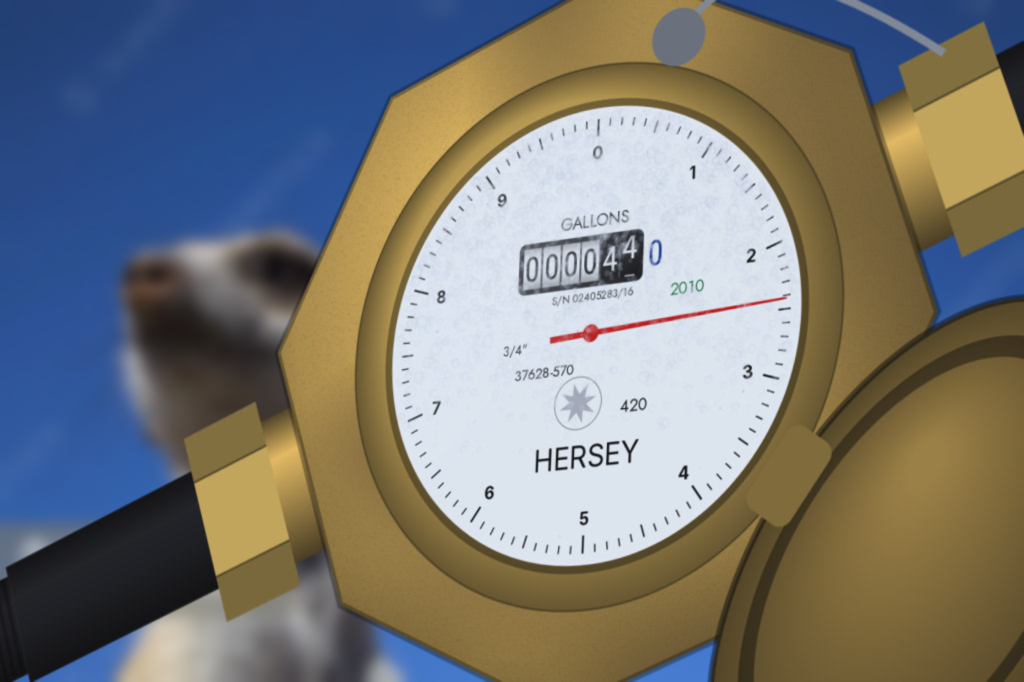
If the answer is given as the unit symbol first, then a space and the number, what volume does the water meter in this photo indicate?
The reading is gal 442.4
